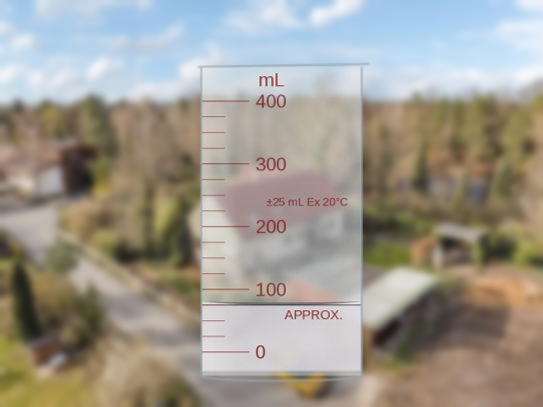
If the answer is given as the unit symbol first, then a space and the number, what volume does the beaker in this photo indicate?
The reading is mL 75
